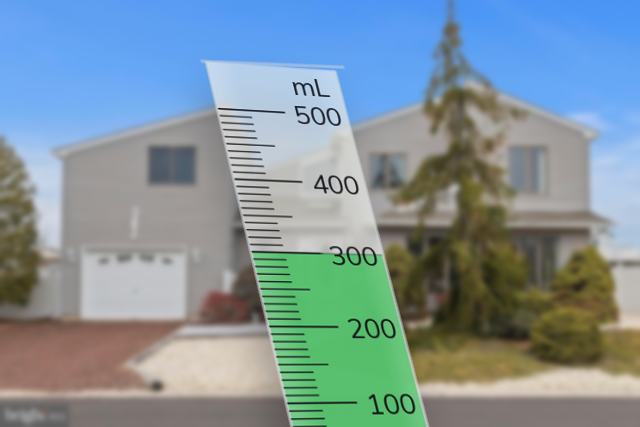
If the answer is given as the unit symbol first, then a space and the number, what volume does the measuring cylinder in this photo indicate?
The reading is mL 300
